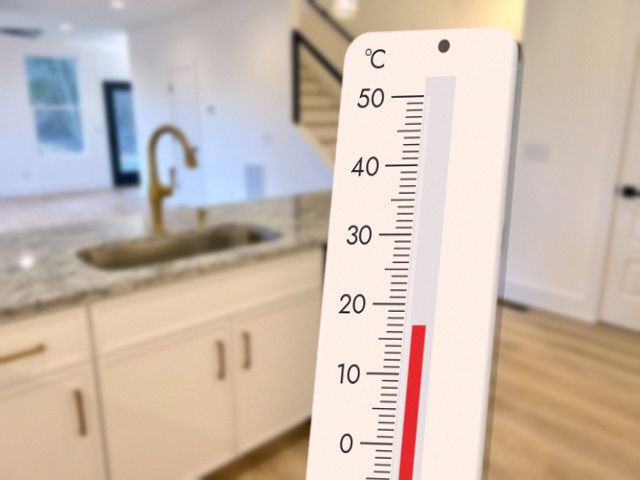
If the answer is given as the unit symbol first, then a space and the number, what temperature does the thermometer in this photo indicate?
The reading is °C 17
